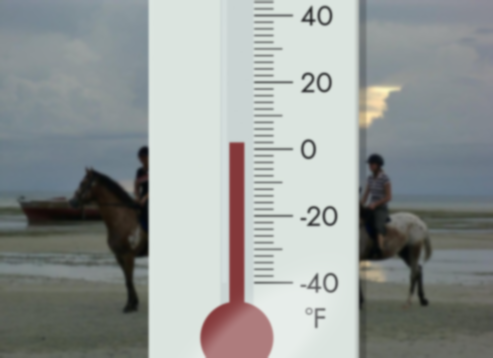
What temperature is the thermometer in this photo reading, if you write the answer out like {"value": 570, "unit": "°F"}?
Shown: {"value": 2, "unit": "°F"}
